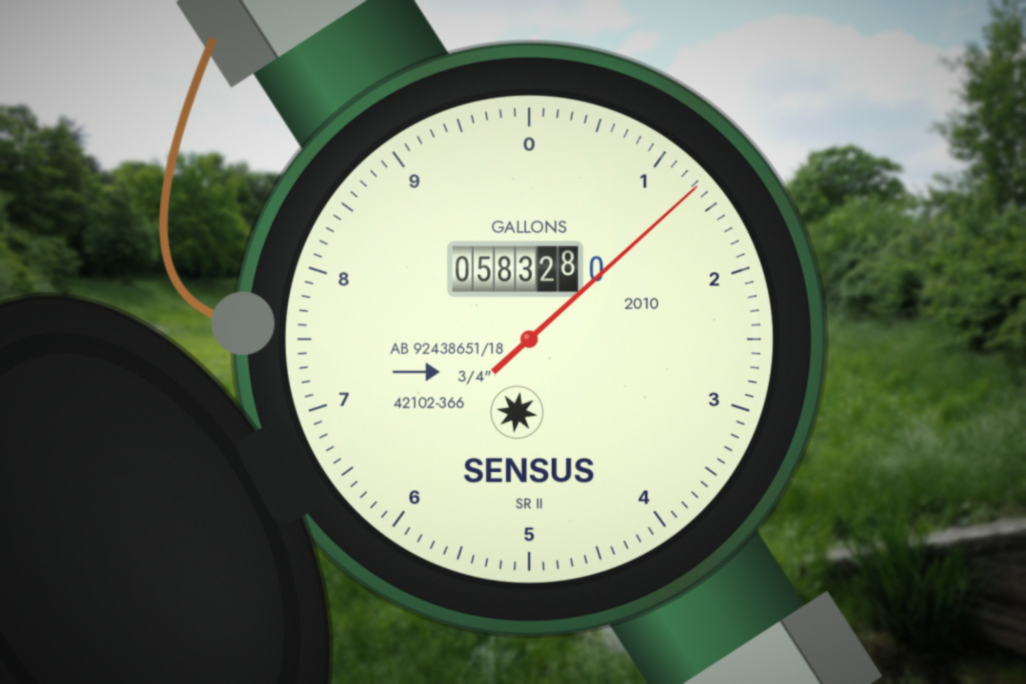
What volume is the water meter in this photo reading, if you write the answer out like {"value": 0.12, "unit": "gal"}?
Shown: {"value": 583281.3, "unit": "gal"}
